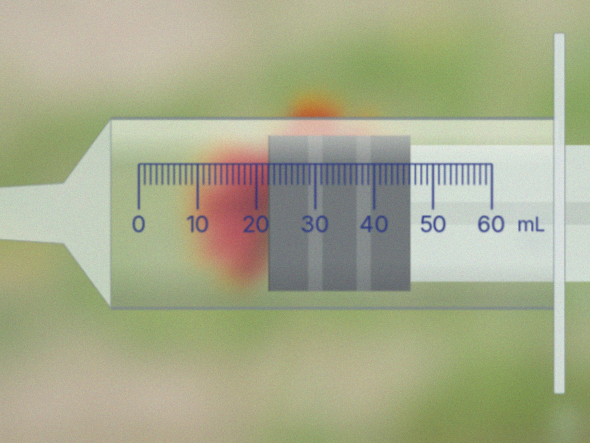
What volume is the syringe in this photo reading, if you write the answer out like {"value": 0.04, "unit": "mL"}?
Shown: {"value": 22, "unit": "mL"}
